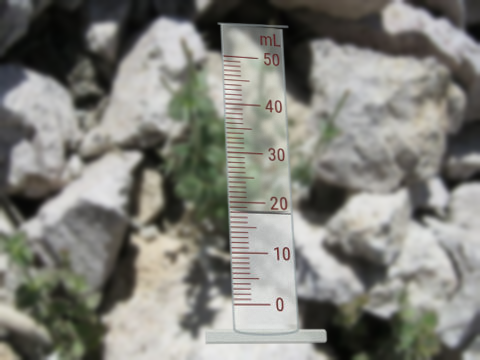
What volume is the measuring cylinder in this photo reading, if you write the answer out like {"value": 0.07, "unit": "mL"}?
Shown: {"value": 18, "unit": "mL"}
